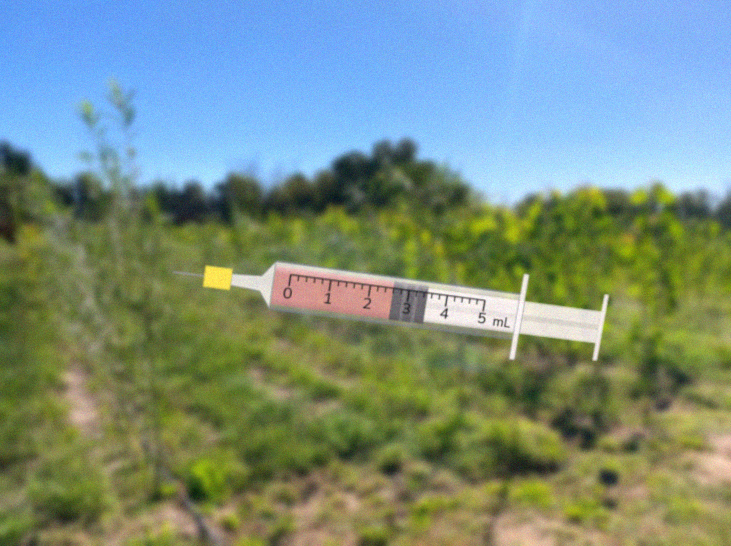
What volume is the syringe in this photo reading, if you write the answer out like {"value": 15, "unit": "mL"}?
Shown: {"value": 2.6, "unit": "mL"}
